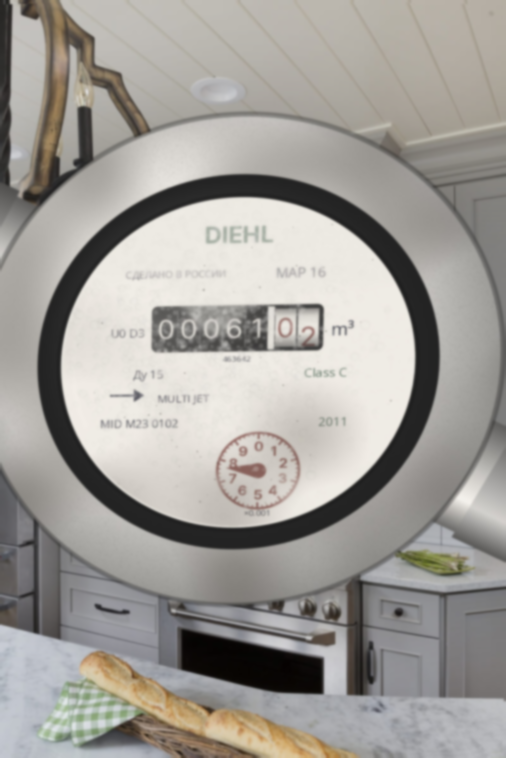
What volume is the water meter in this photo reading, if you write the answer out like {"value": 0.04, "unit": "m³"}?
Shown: {"value": 61.017, "unit": "m³"}
